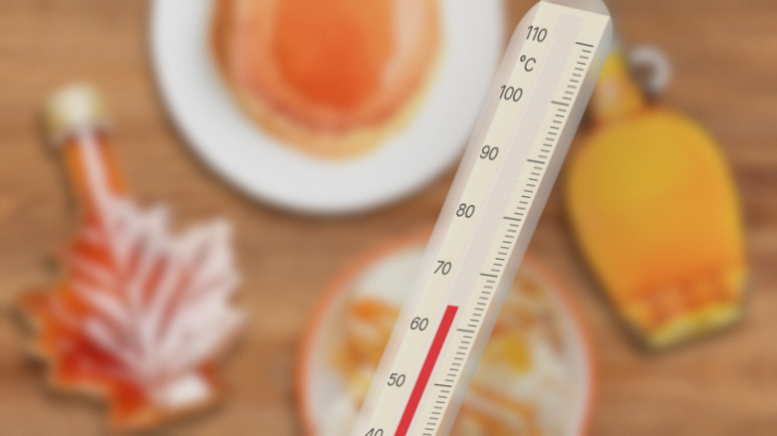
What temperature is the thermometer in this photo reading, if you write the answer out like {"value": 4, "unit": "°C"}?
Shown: {"value": 64, "unit": "°C"}
